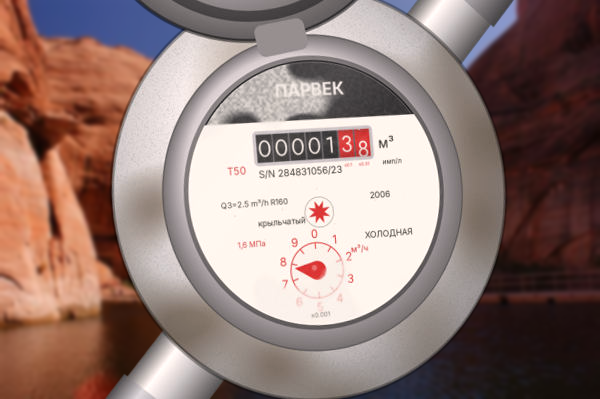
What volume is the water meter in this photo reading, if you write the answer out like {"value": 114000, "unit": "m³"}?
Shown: {"value": 1.377, "unit": "m³"}
